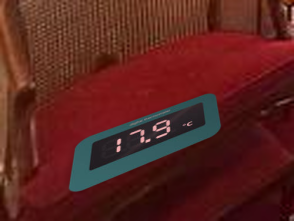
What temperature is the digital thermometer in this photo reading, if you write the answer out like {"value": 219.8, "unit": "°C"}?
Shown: {"value": 17.9, "unit": "°C"}
